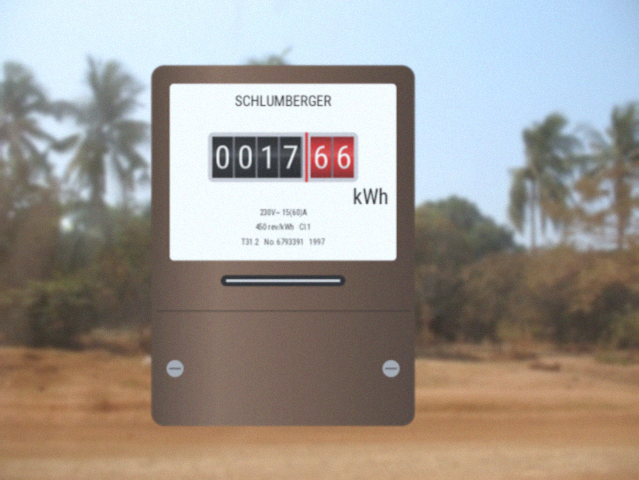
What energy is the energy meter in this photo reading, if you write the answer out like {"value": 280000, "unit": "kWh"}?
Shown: {"value": 17.66, "unit": "kWh"}
